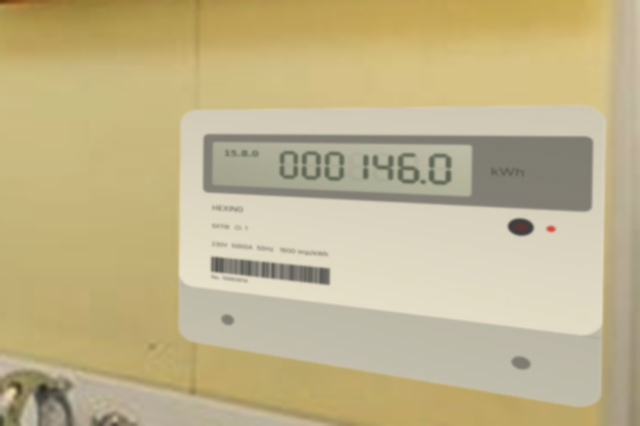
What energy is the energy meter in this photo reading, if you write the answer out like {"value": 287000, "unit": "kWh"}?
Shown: {"value": 146.0, "unit": "kWh"}
